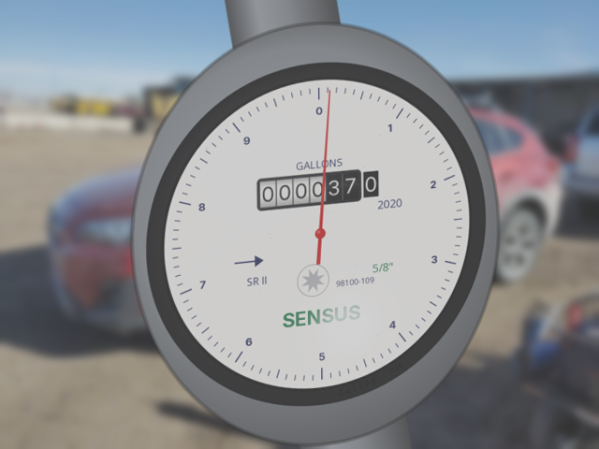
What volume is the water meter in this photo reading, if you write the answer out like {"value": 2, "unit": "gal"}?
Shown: {"value": 370.1, "unit": "gal"}
